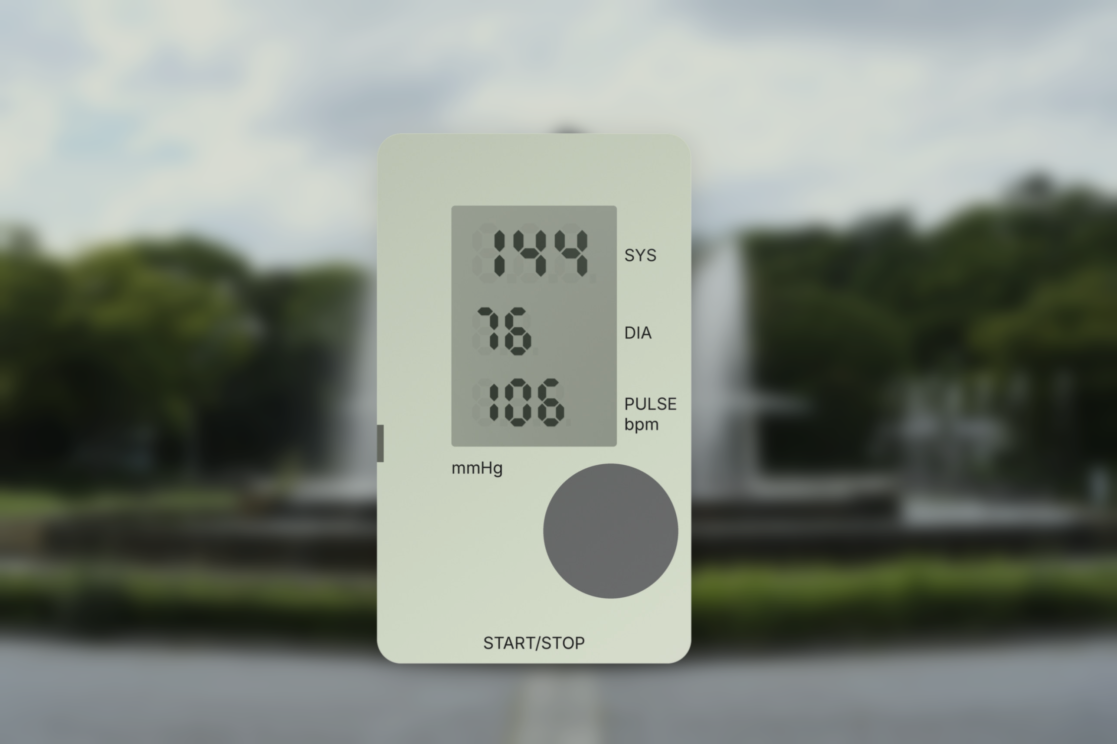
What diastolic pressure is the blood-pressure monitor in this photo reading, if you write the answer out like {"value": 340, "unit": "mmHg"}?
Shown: {"value": 76, "unit": "mmHg"}
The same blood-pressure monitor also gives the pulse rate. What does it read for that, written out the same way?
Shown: {"value": 106, "unit": "bpm"}
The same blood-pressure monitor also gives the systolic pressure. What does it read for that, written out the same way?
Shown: {"value": 144, "unit": "mmHg"}
